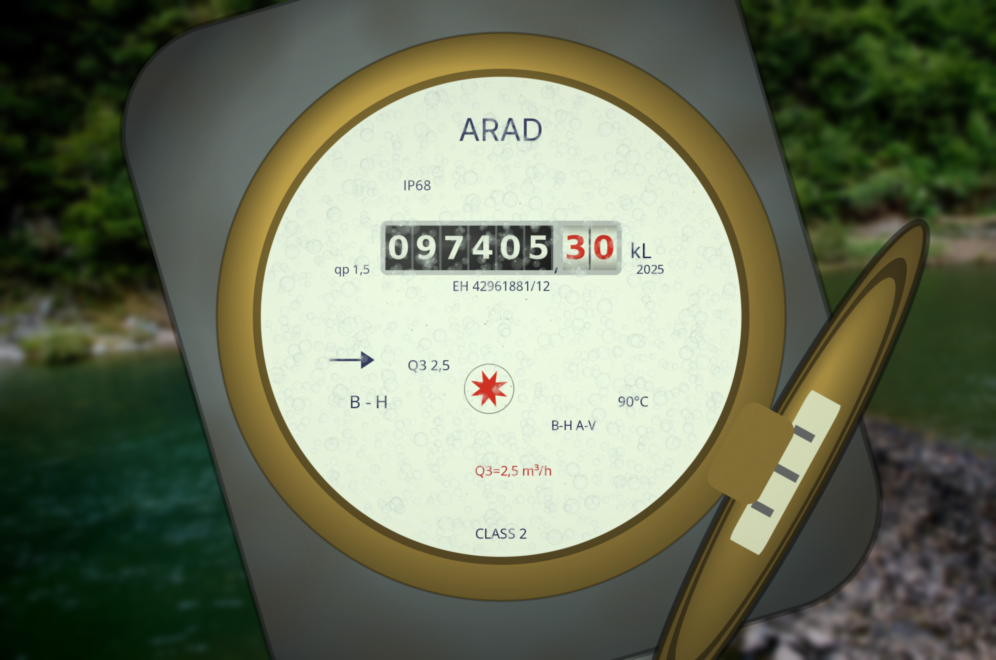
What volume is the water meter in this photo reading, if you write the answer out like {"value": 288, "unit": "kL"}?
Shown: {"value": 97405.30, "unit": "kL"}
